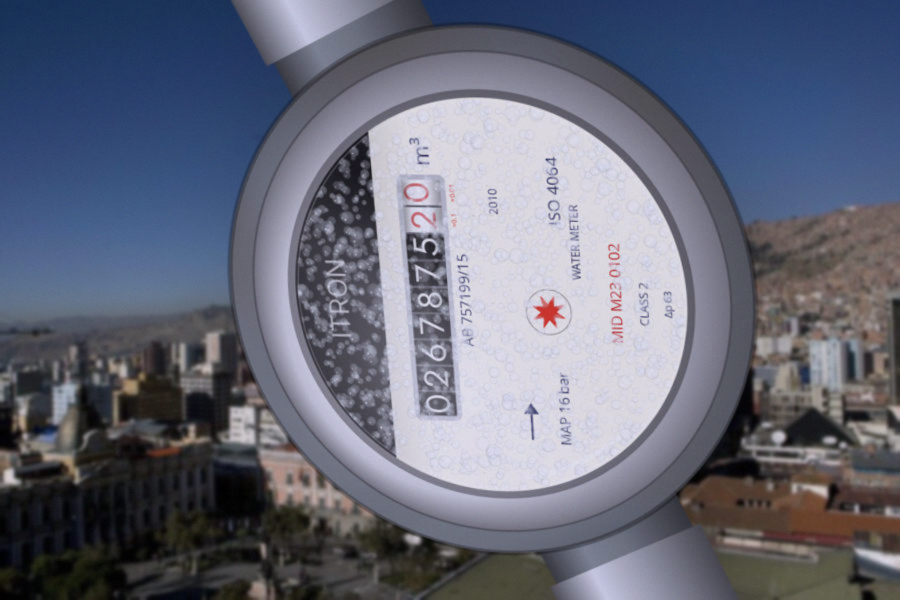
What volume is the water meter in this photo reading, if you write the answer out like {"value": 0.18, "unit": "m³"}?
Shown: {"value": 267875.20, "unit": "m³"}
